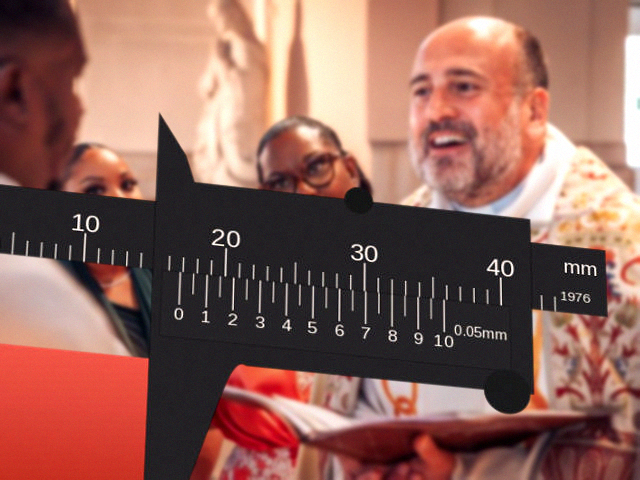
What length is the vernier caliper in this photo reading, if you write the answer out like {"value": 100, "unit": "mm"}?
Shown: {"value": 16.8, "unit": "mm"}
